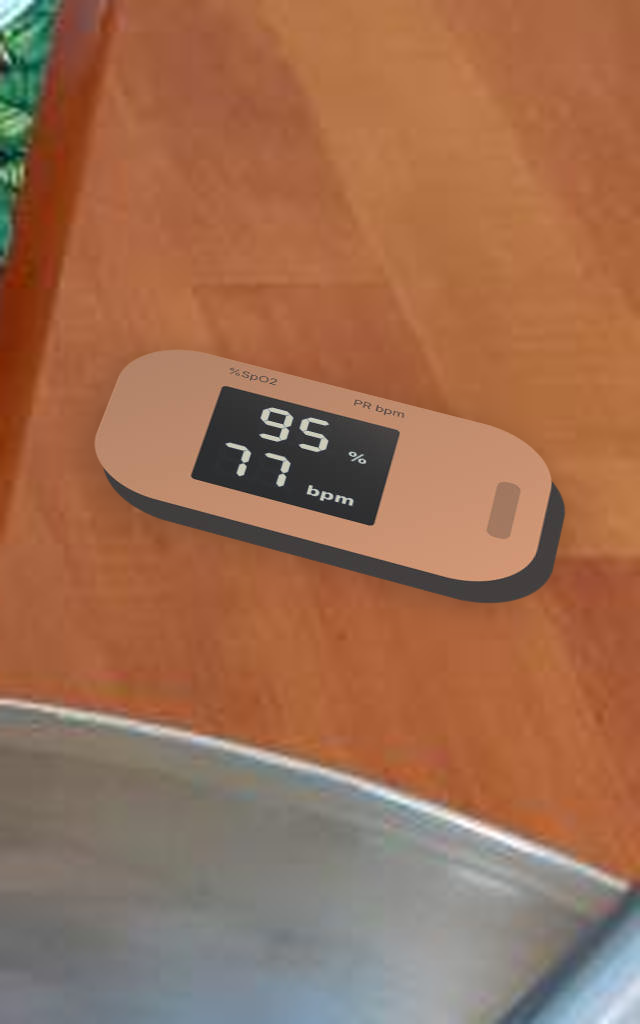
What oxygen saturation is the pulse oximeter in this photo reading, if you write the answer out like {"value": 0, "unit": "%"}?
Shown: {"value": 95, "unit": "%"}
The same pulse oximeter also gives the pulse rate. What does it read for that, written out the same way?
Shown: {"value": 77, "unit": "bpm"}
